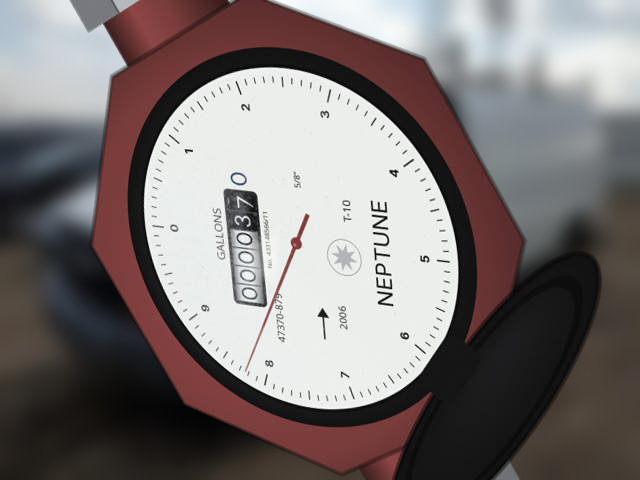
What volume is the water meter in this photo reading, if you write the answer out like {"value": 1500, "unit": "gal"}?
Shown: {"value": 368.2, "unit": "gal"}
